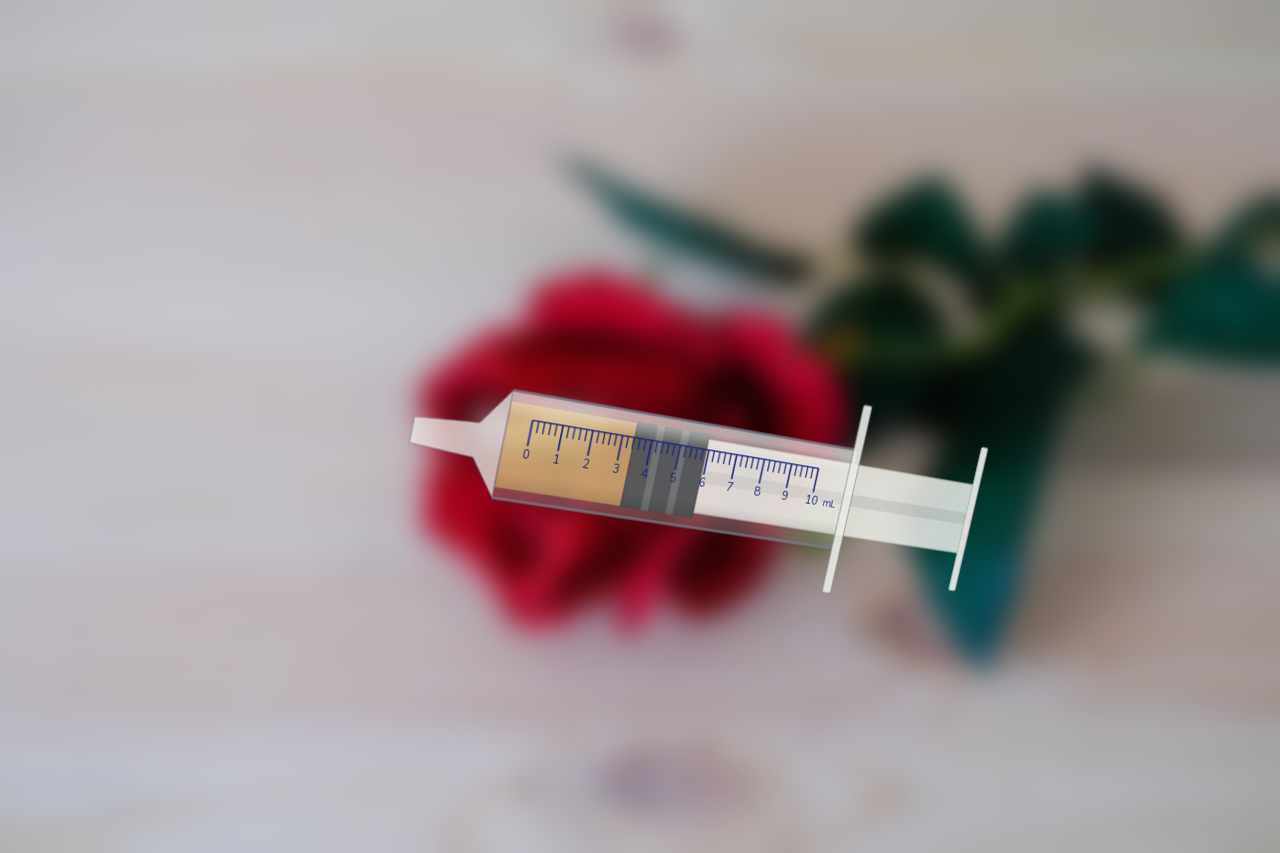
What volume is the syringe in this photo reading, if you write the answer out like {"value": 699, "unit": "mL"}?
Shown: {"value": 3.4, "unit": "mL"}
